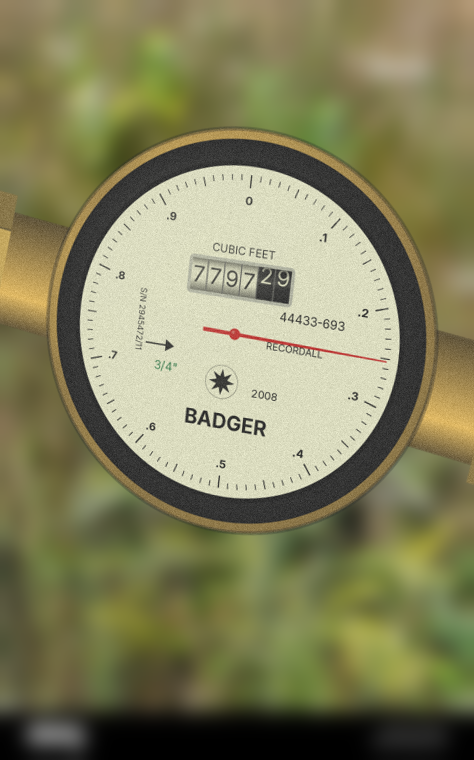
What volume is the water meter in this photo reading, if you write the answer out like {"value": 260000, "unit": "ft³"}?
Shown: {"value": 779729.25, "unit": "ft³"}
